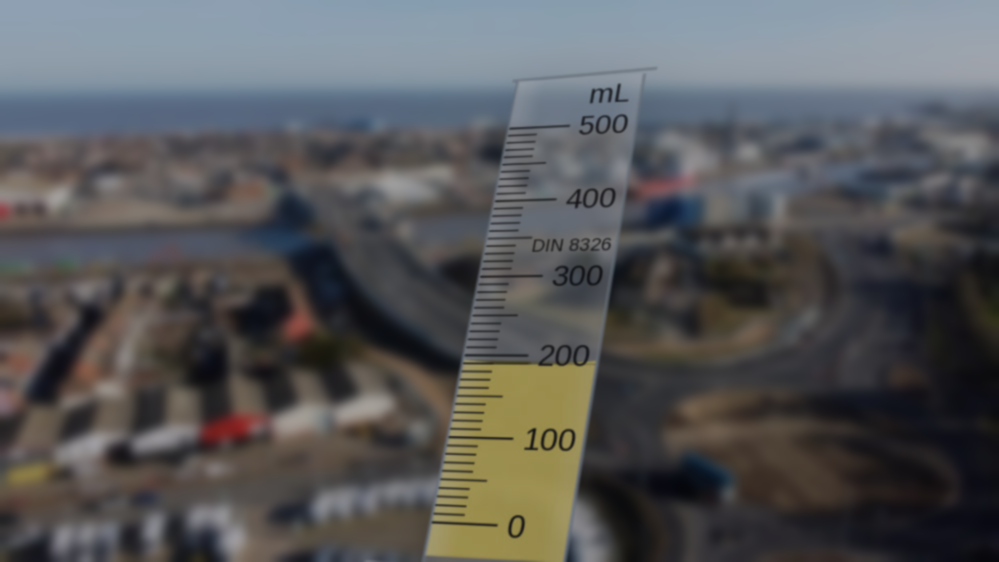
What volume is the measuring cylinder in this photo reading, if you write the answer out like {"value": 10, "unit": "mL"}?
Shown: {"value": 190, "unit": "mL"}
